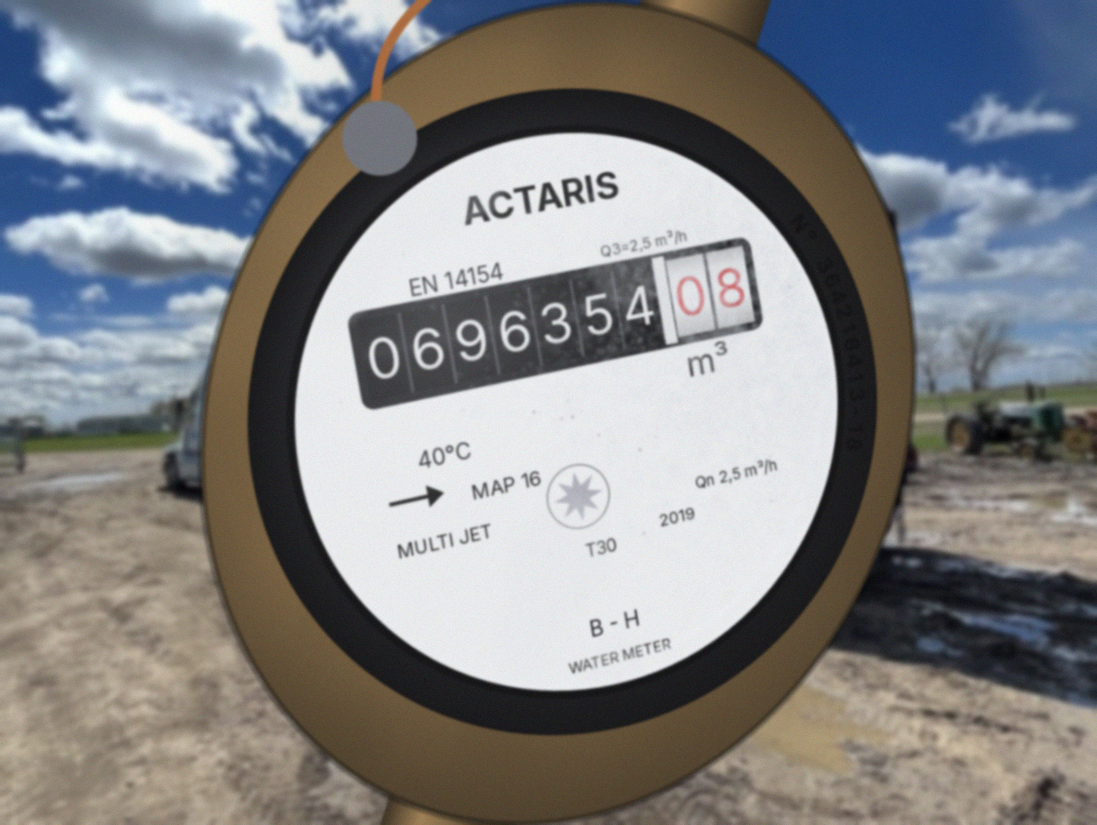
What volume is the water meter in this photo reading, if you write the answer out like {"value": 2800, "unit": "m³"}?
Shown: {"value": 696354.08, "unit": "m³"}
